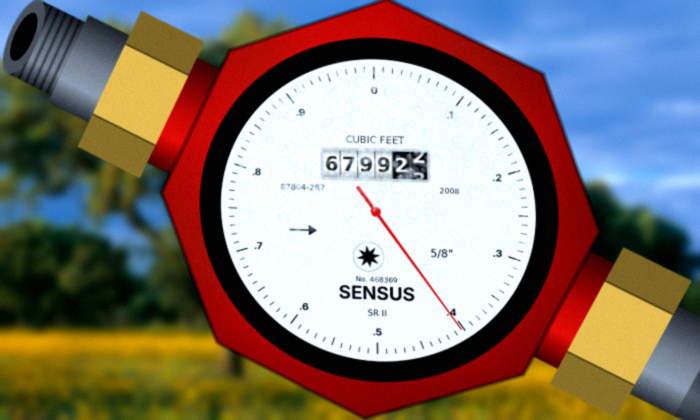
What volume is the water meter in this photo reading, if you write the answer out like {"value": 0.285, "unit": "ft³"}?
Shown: {"value": 679922.40, "unit": "ft³"}
